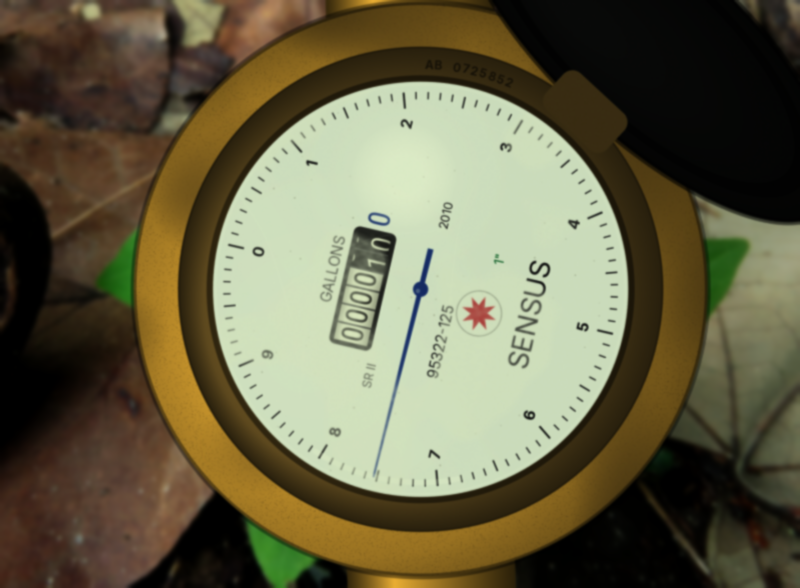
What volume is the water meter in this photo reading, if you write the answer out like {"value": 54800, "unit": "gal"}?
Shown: {"value": 97.5, "unit": "gal"}
